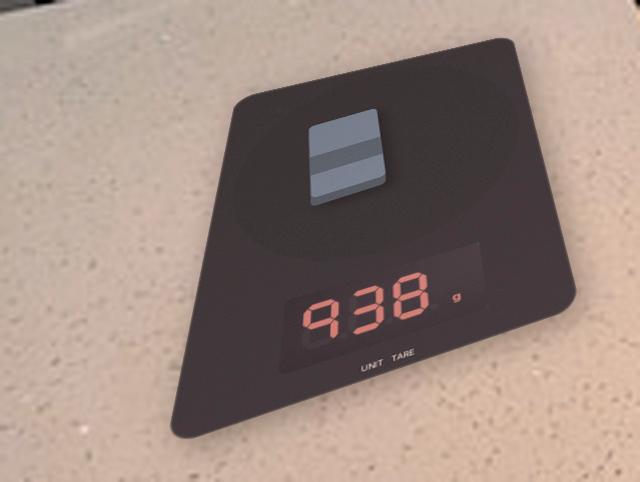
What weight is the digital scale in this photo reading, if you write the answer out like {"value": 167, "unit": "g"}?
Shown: {"value": 938, "unit": "g"}
